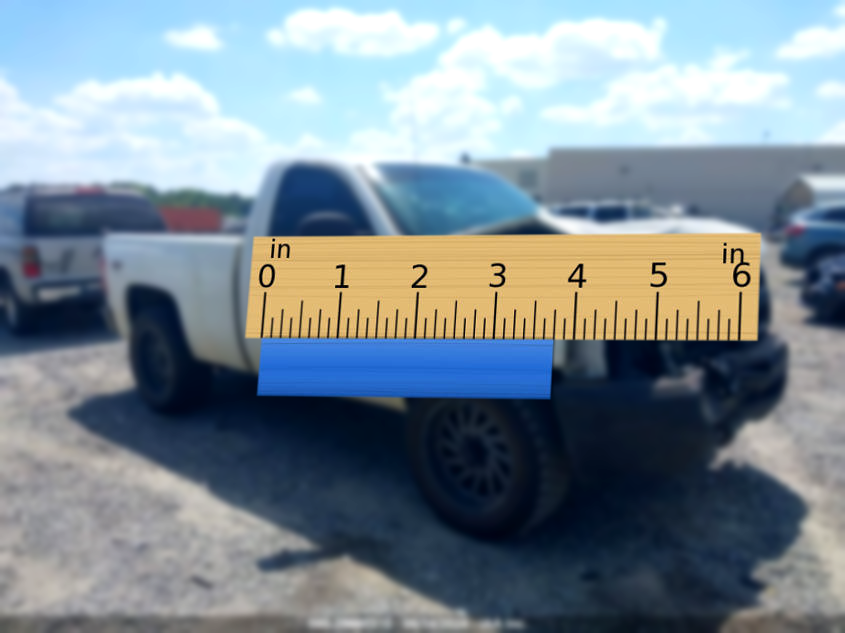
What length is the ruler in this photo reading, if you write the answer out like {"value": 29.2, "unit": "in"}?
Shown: {"value": 3.75, "unit": "in"}
